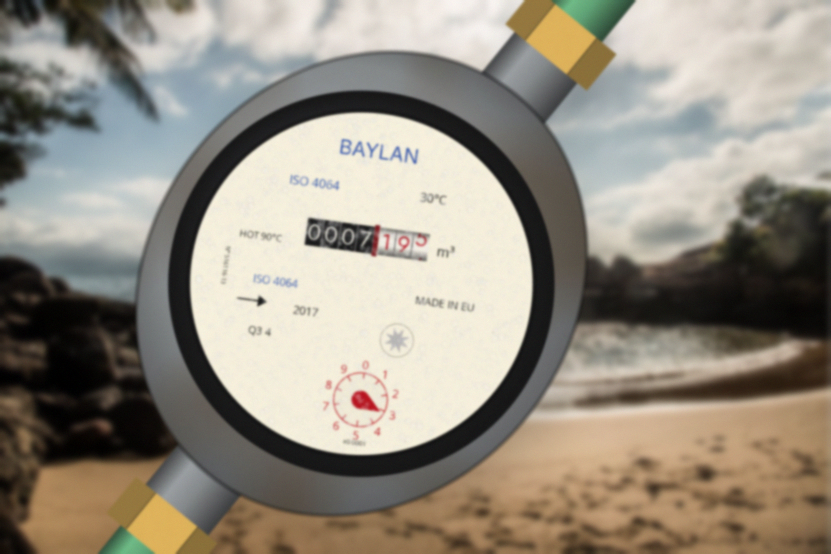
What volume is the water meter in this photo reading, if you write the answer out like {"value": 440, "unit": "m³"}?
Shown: {"value": 7.1953, "unit": "m³"}
